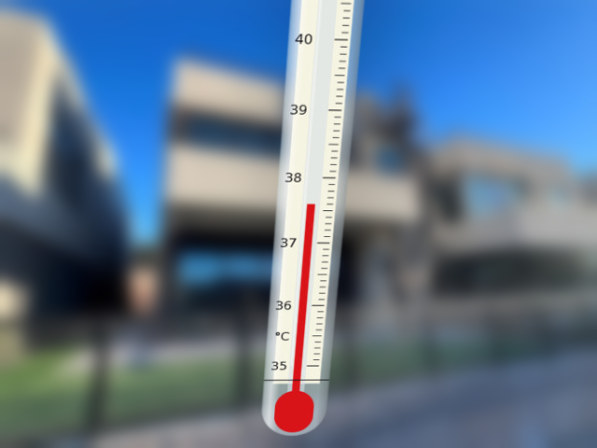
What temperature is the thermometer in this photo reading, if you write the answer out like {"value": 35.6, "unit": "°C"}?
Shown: {"value": 37.6, "unit": "°C"}
